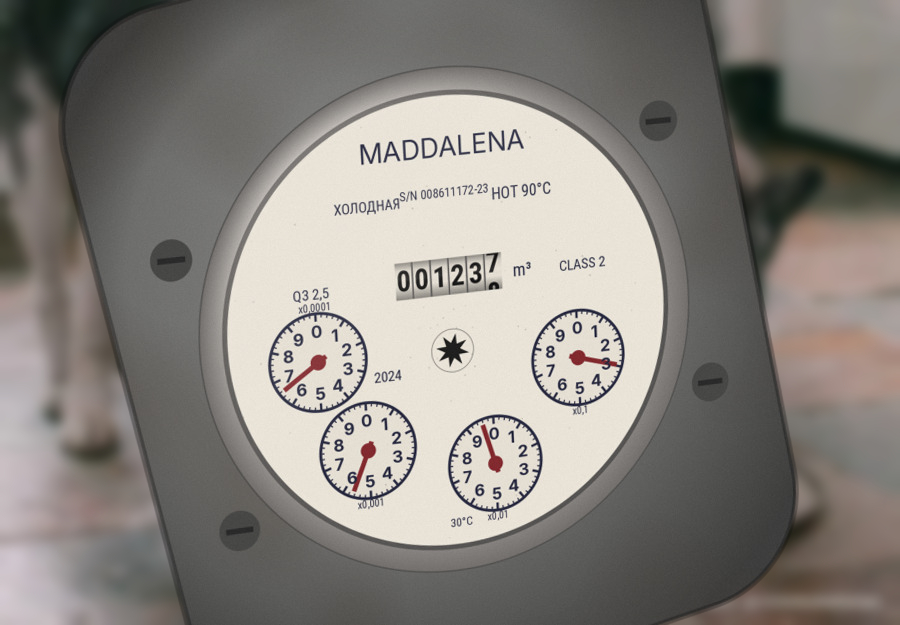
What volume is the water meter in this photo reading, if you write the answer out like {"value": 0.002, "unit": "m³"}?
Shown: {"value": 1237.2956, "unit": "m³"}
